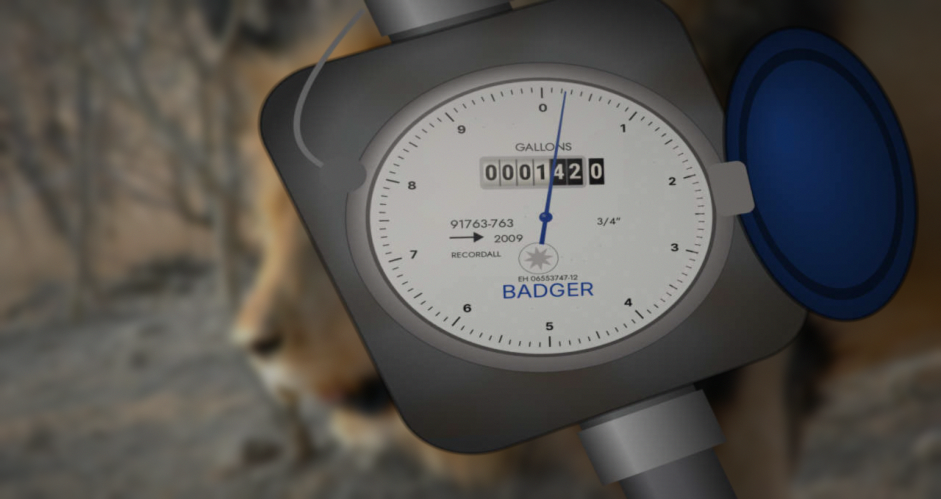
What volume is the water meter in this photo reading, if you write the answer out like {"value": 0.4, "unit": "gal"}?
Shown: {"value": 1420.2, "unit": "gal"}
